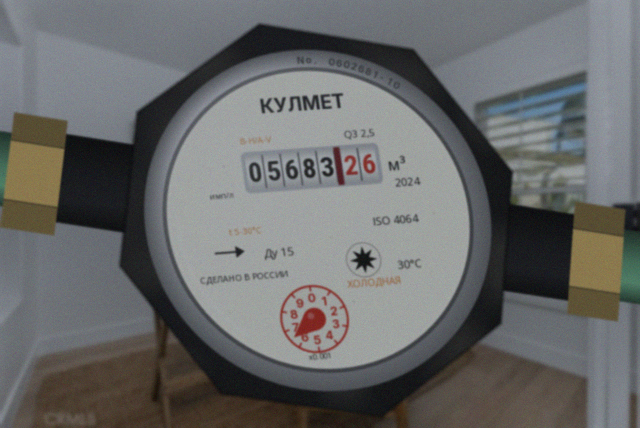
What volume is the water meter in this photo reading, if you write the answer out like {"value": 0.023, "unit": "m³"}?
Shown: {"value": 5683.266, "unit": "m³"}
